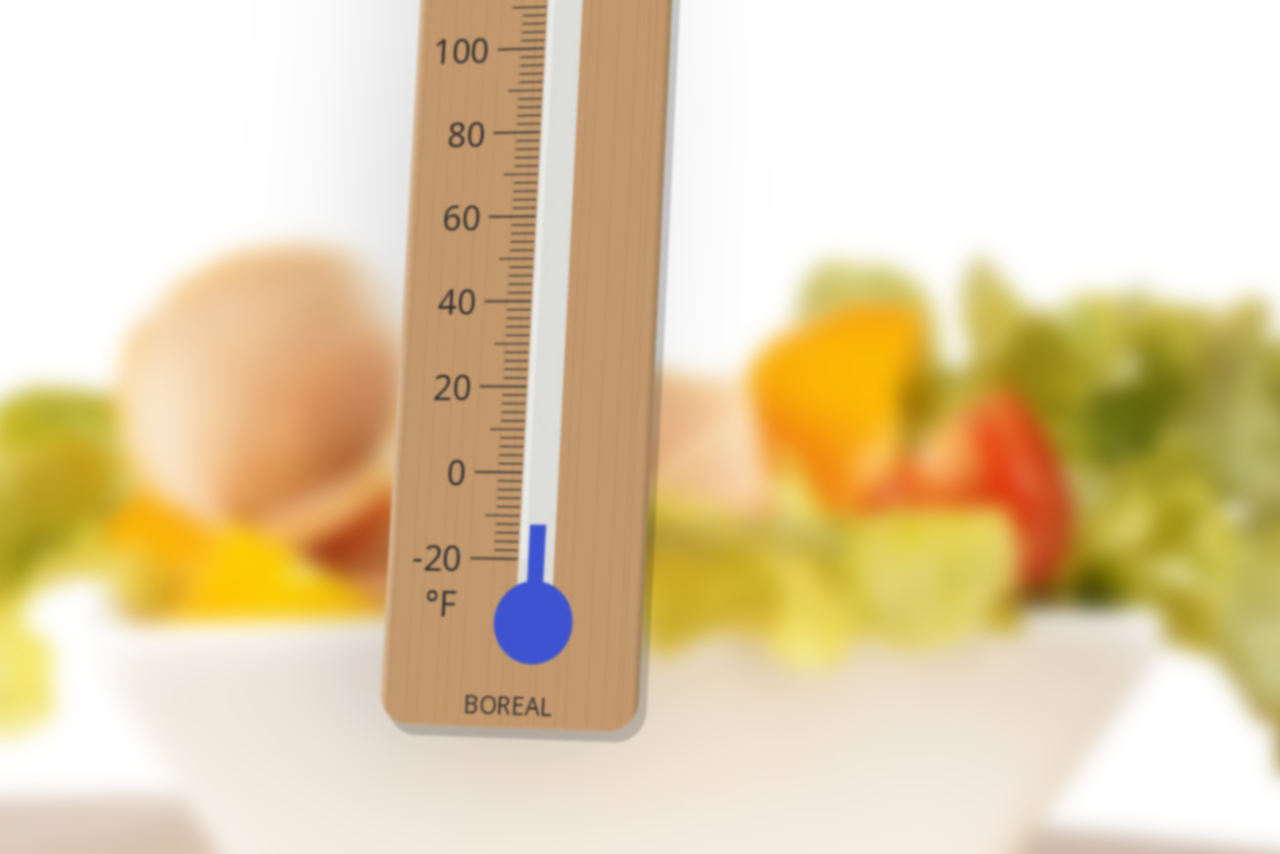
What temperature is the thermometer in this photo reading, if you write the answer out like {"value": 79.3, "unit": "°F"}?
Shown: {"value": -12, "unit": "°F"}
